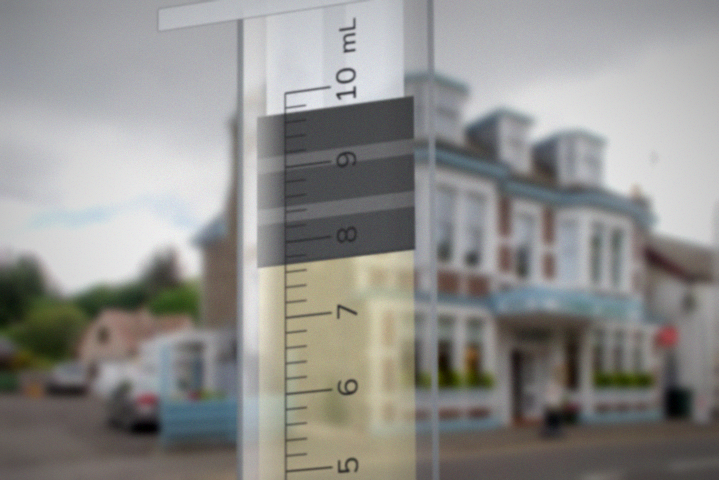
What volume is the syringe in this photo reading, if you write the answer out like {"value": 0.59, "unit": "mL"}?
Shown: {"value": 7.7, "unit": "mL"}
